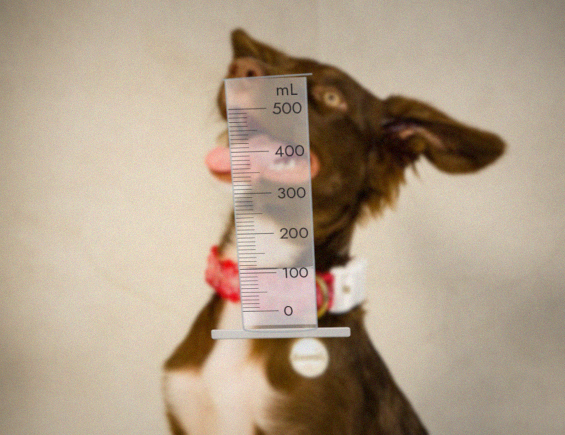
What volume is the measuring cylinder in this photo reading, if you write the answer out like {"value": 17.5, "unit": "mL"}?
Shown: {"value": 110, "unit": "mL"}
